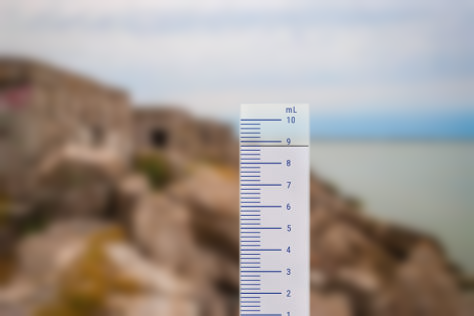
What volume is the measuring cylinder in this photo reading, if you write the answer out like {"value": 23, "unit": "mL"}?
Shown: {"value": 8.8, "unit": "mL"}
